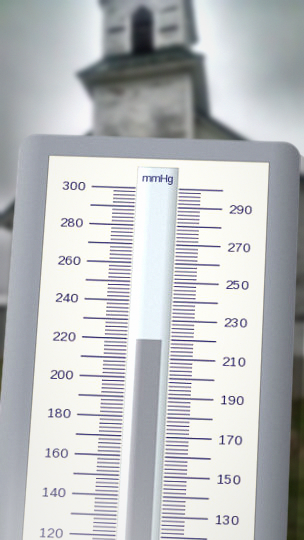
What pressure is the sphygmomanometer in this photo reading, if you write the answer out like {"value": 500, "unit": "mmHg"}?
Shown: {"value": 220, "unit": "mmHg"}
